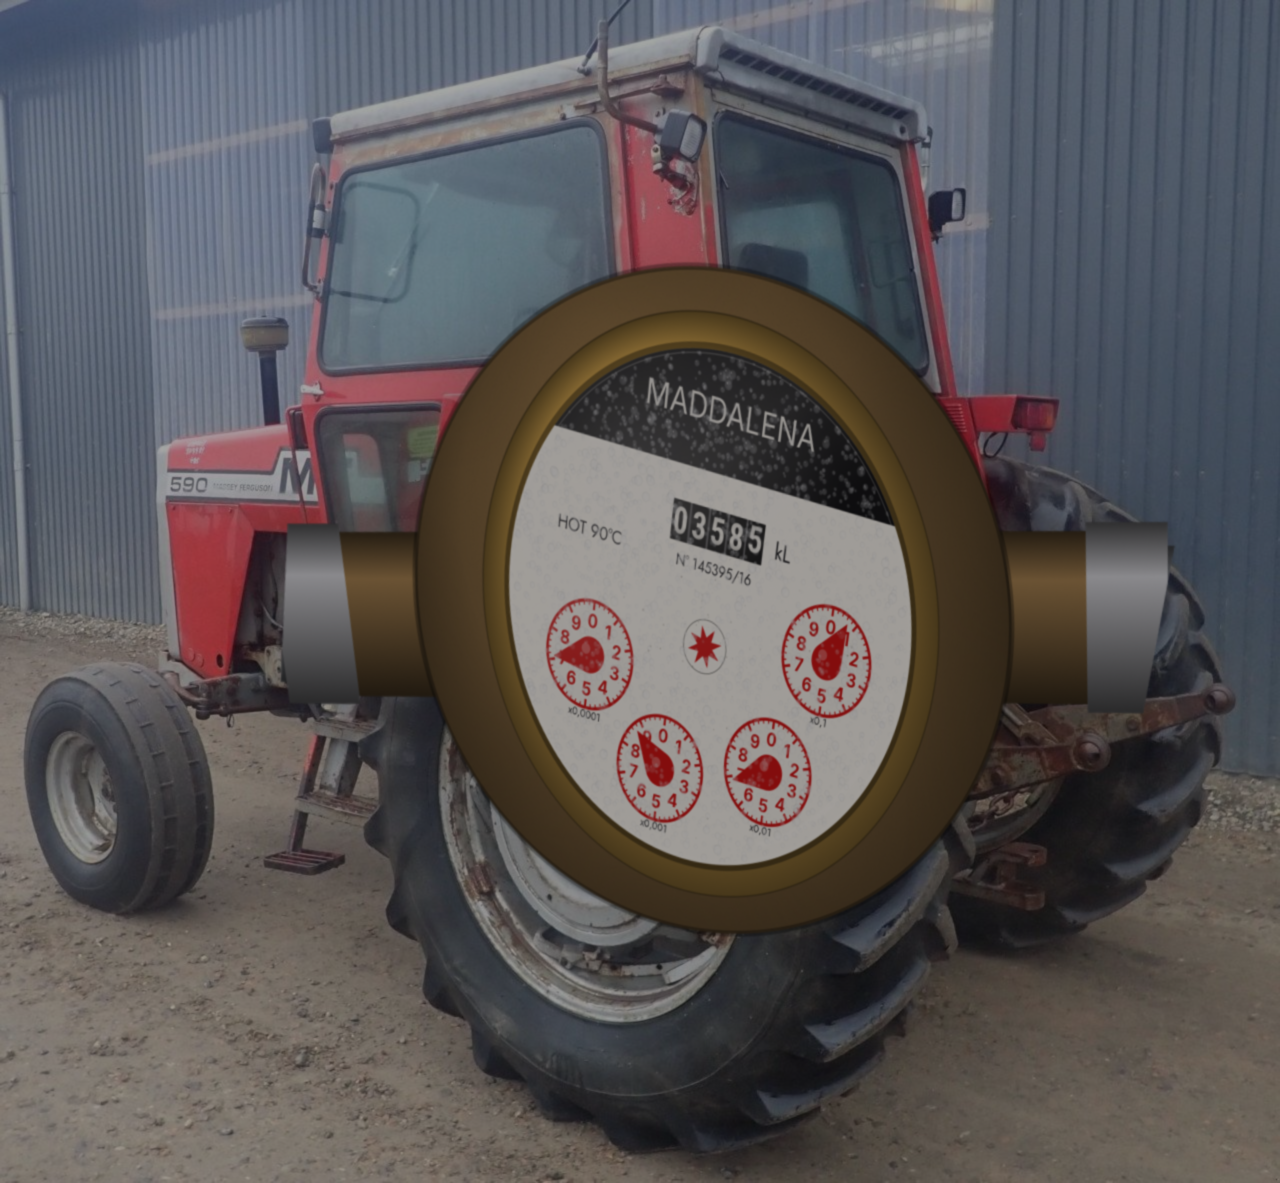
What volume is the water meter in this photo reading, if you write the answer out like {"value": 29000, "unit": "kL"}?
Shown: {"value": 3585.0687, "unit": "kL"}
